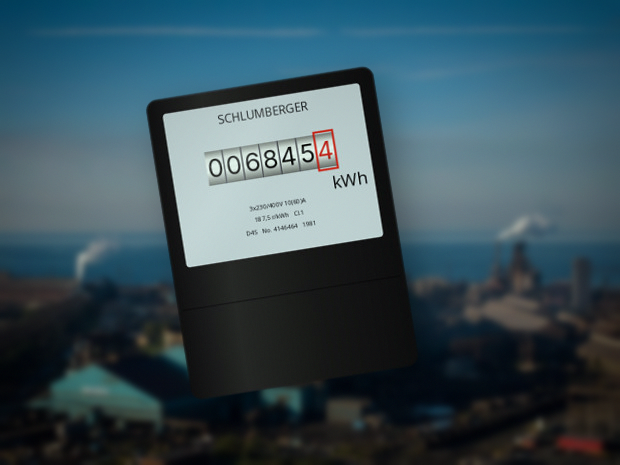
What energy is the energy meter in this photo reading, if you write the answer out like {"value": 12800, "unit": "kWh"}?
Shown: {"value": 6845.4, "unit": "kWh"}
